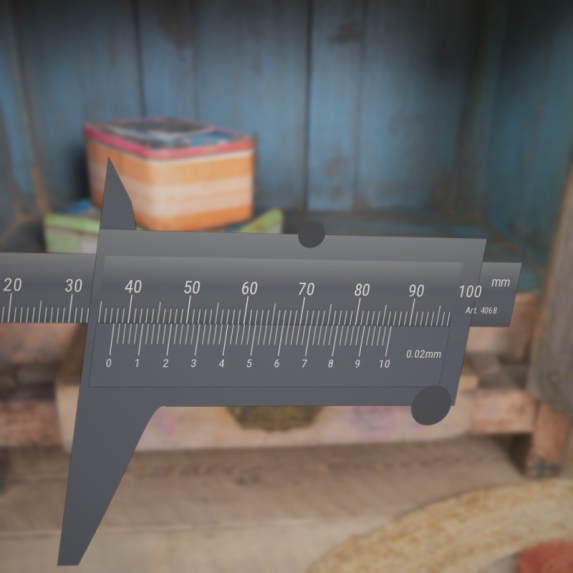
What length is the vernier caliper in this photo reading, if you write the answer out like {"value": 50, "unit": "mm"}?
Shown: {"value": 37.6, "unit": "mm"}
